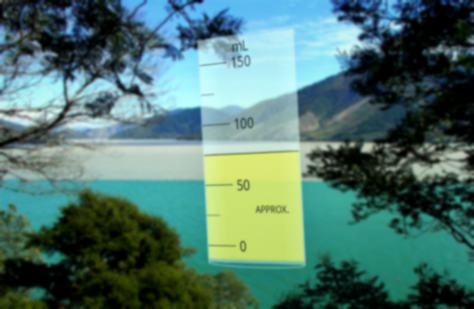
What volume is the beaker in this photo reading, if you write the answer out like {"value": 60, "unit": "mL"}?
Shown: {"value": 75, "unit": "mL"}
